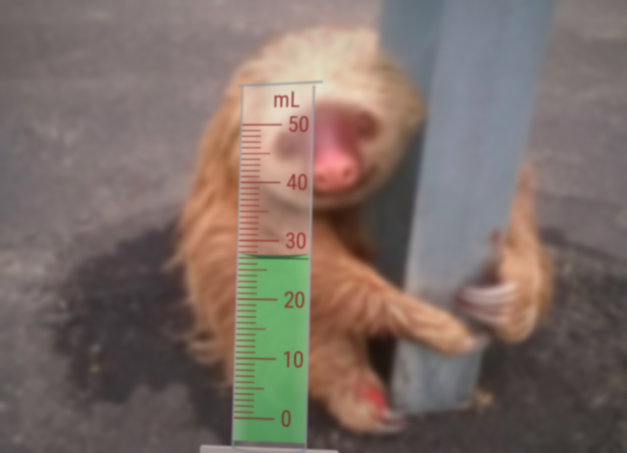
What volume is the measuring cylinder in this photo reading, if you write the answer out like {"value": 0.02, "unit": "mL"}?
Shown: {"value": 27, "unit": "mL"}
